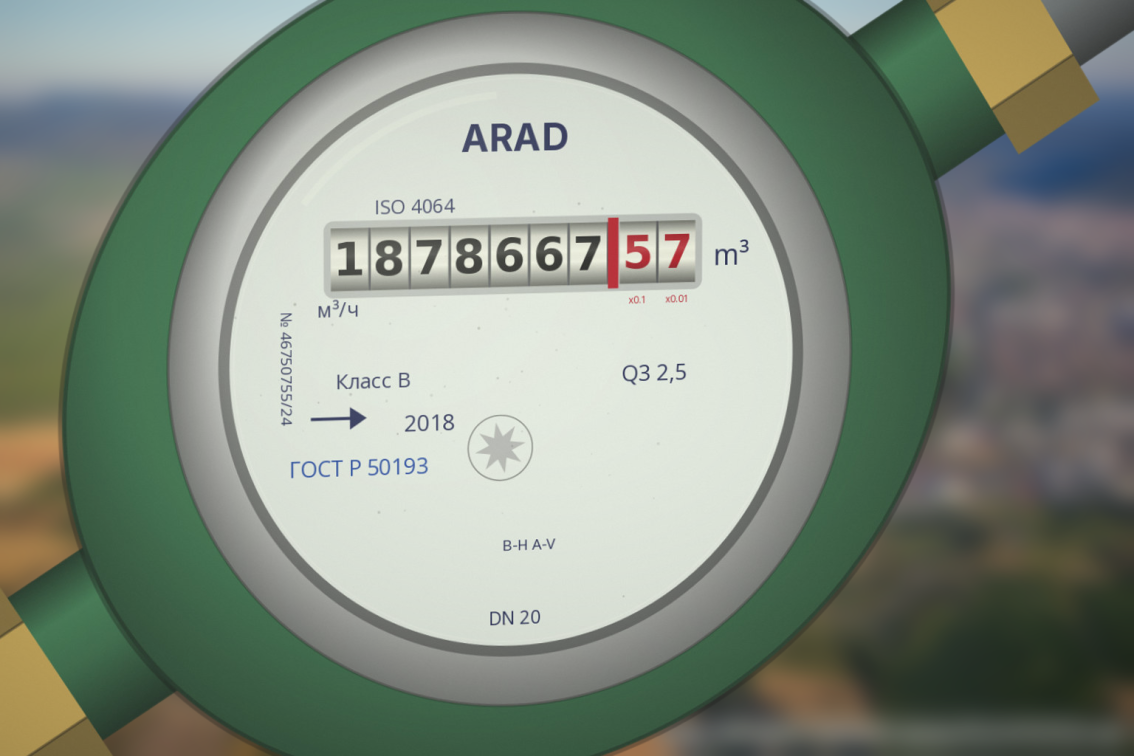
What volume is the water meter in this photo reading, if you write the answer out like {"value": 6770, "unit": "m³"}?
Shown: {"value": 1878667.57, "unit": "m³"}
